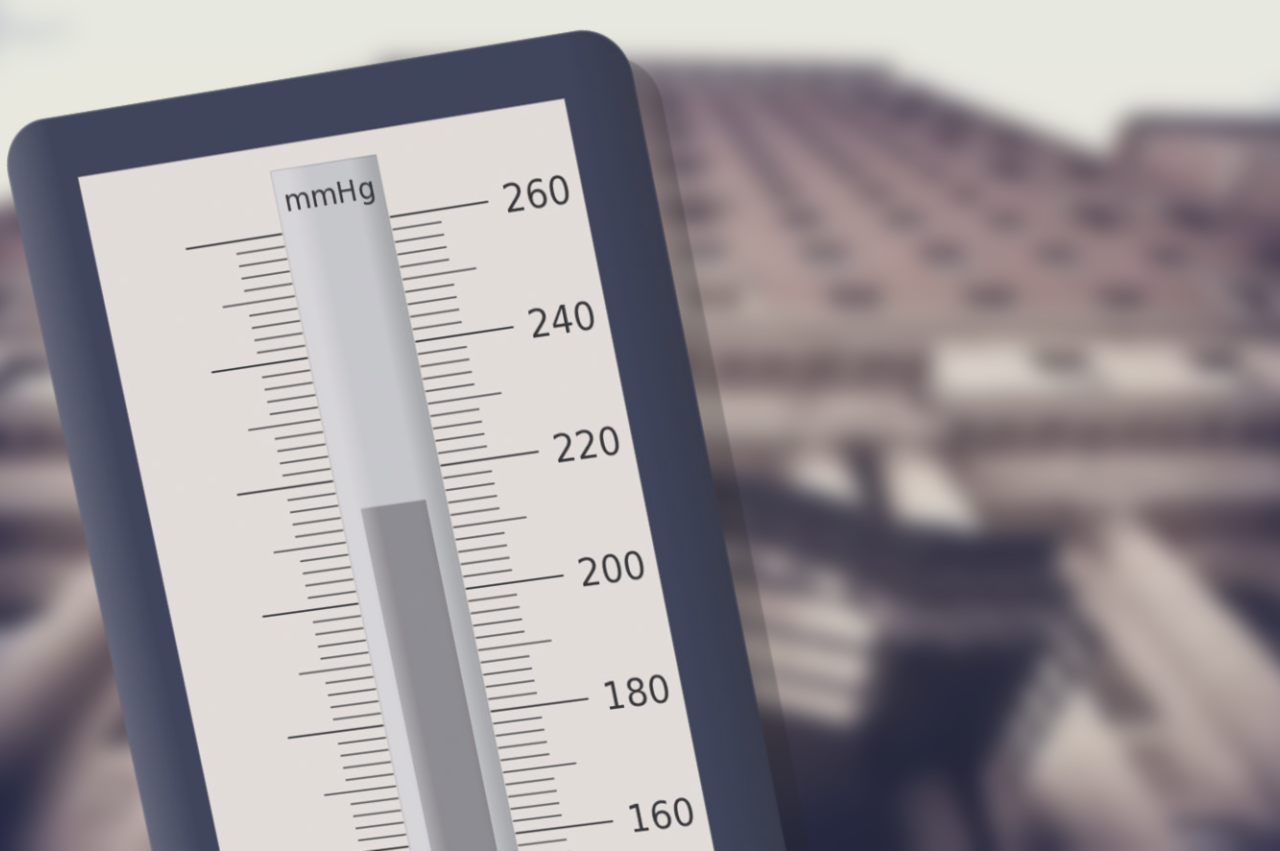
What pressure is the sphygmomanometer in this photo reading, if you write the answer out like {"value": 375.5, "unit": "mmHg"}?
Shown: {"value": 215, "unit": "mmHg"}
